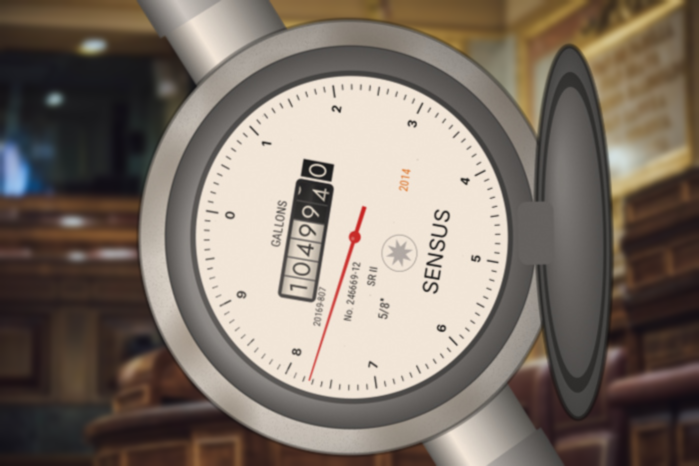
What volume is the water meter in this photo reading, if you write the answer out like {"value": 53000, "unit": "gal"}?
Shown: {"value": 1049937.7, "unit": "gal"}
